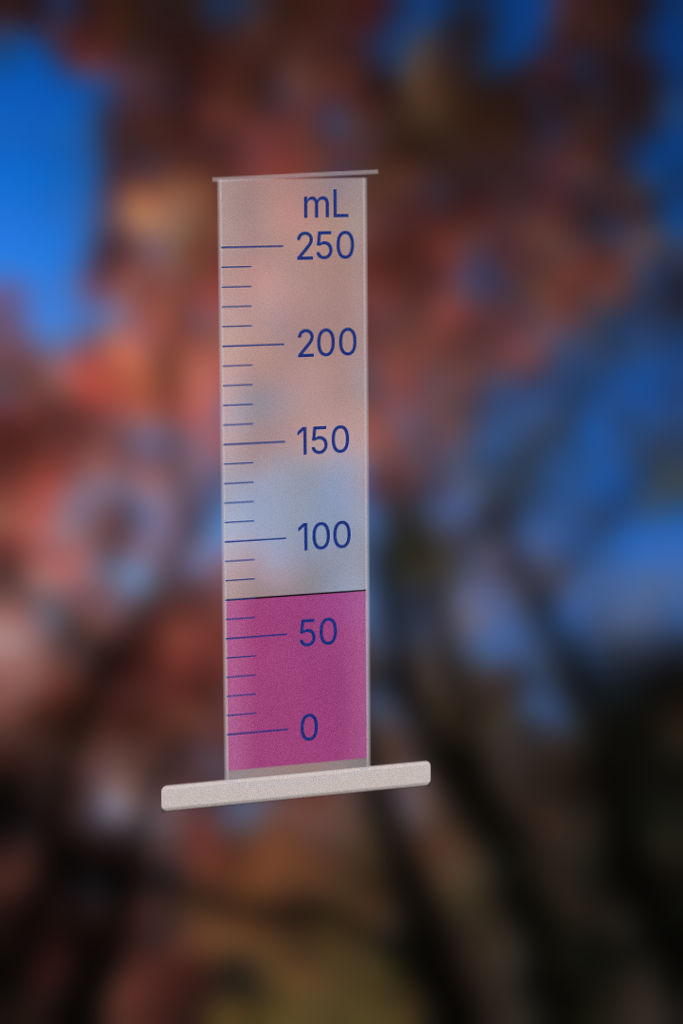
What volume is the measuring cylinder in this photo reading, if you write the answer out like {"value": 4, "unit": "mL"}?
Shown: {"value": 70, "unit": "mL"}
